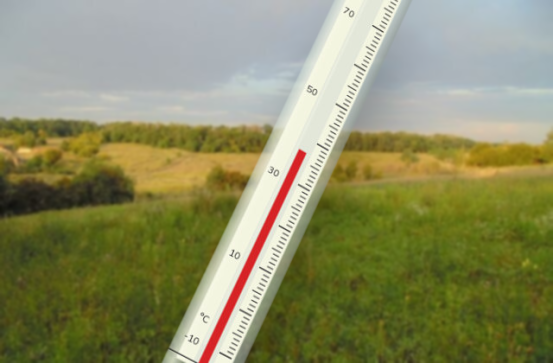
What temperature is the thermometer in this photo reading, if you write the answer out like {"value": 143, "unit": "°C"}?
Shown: {"value": 37, "unit": "°C"}
